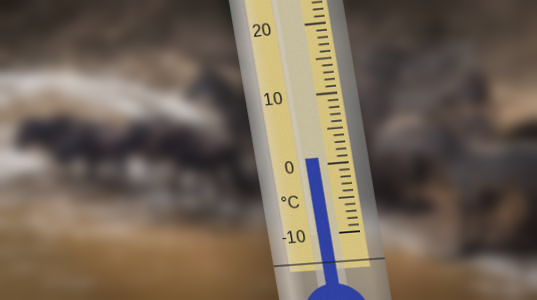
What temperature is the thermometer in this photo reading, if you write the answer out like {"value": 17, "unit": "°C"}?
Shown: {"value": 1, "unit": "°C"}
